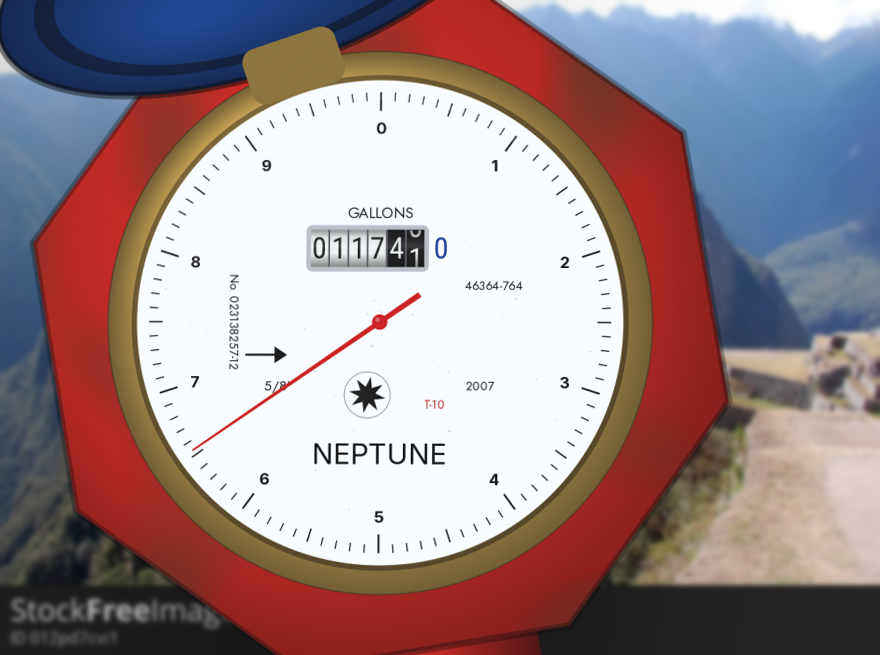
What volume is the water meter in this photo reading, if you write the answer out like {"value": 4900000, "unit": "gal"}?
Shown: {"value": 117406.5, "unit": "gal"}
